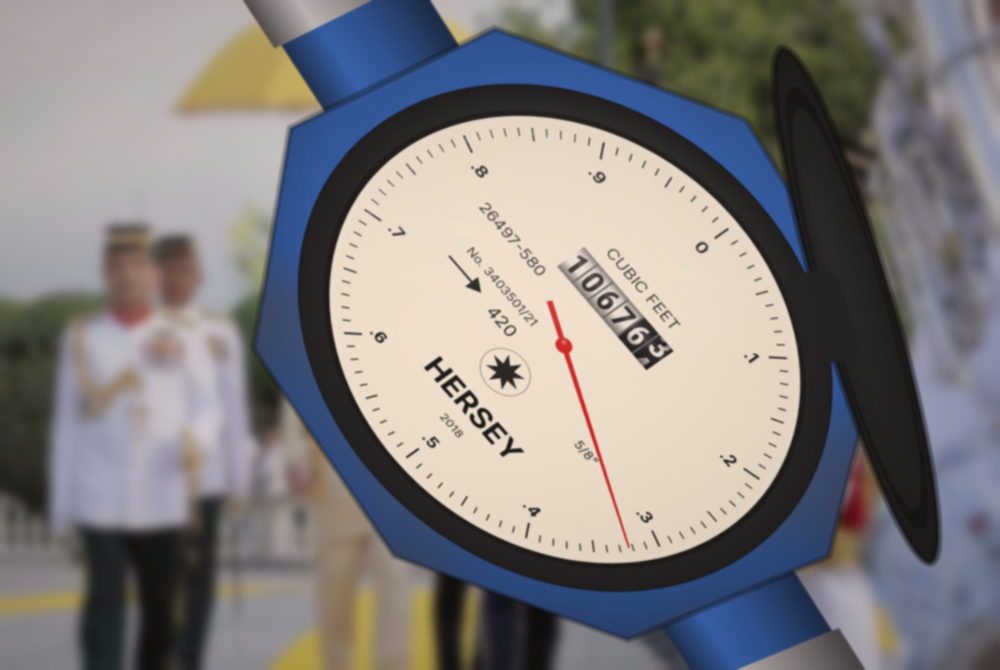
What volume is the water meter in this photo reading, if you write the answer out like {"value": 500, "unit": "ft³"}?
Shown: {"value": 106763.32, "unit": "ft³"}
